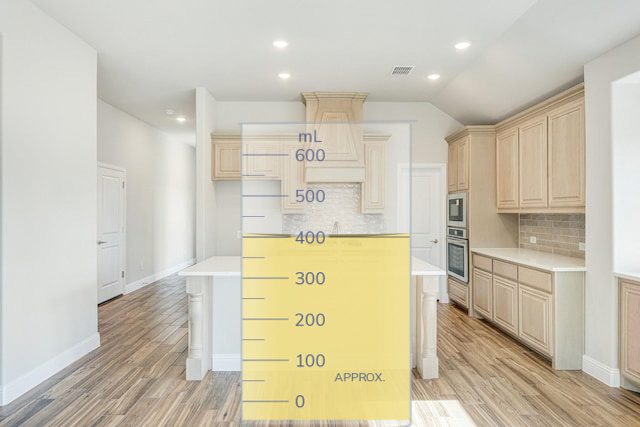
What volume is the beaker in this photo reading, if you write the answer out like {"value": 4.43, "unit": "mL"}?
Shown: {"value": 400, "unit": "mL"}
